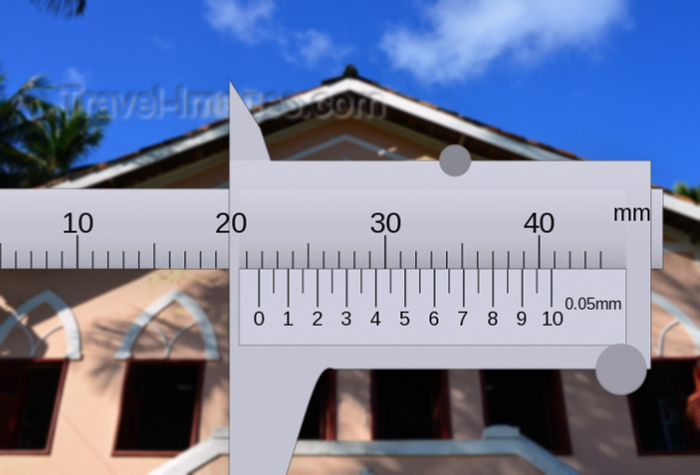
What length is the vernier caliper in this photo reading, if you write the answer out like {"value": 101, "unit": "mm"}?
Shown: {"value": 21.8, "unit": "mm"}
